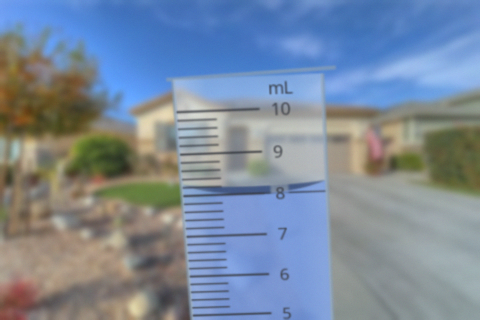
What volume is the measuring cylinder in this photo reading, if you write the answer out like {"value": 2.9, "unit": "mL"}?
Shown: {"value": 8, "unit": "mL"}
